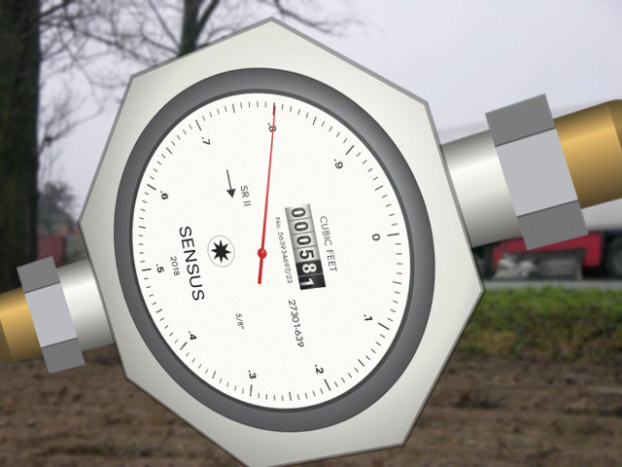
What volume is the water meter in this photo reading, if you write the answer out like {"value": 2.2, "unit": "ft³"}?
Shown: {"value": 580.80, "unit": "ft³"}
